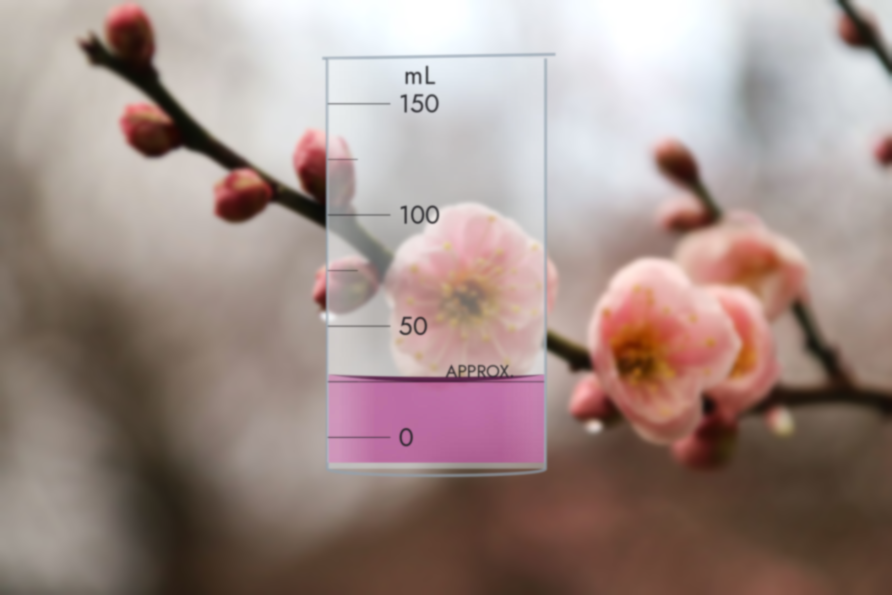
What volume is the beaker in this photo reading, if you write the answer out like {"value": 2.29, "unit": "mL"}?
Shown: {"value": 25, "unit": "mL"}
